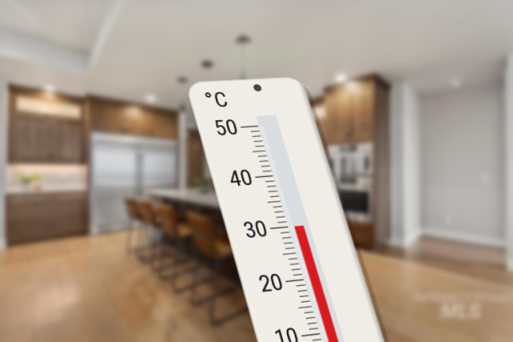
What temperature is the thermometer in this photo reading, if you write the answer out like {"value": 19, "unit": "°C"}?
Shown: {"value": 30, "unit": "°C"}
